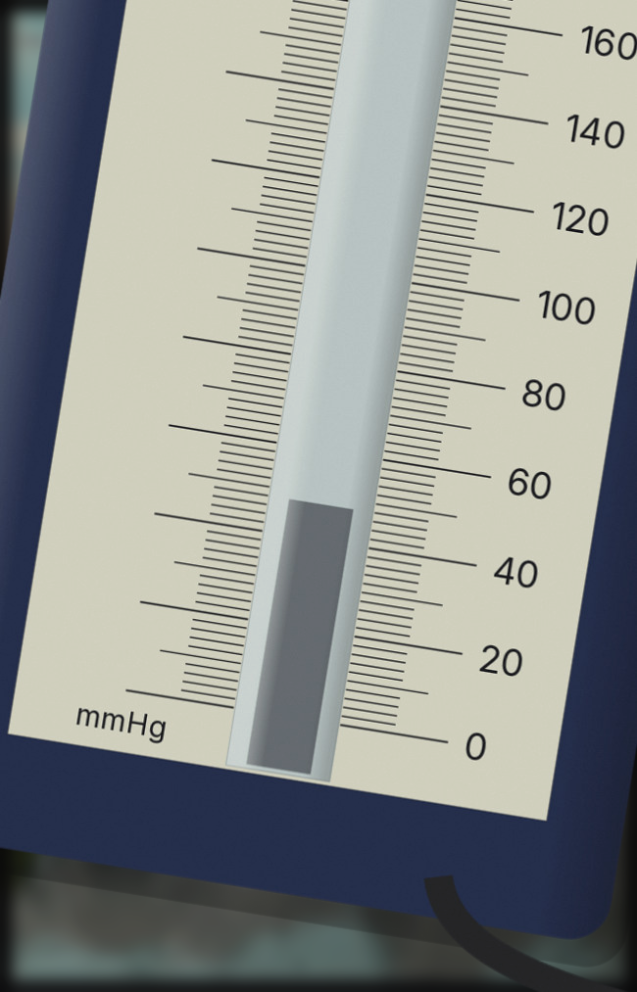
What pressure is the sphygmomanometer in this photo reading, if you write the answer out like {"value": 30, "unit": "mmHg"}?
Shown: {"value": 48, "unit": "mmHg"}
